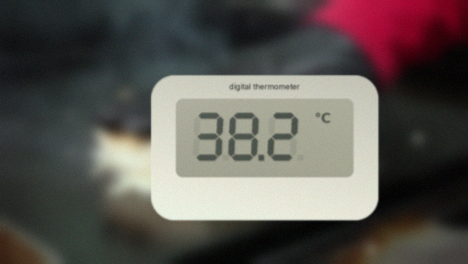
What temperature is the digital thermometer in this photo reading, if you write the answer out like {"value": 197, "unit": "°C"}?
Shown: {"value": 38.2, "unit": "°C"}
